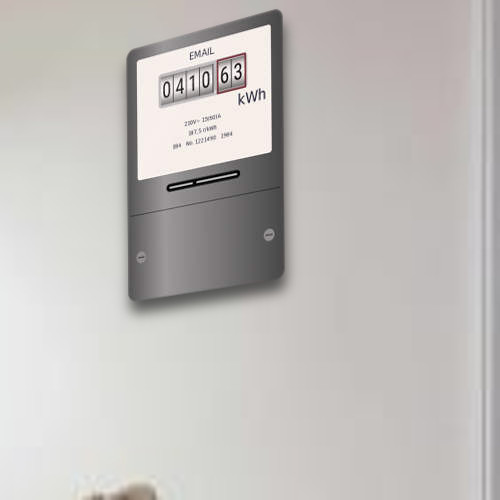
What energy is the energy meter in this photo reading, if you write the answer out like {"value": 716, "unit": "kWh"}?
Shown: {"value": 410.63, "unit": "kWh"}
